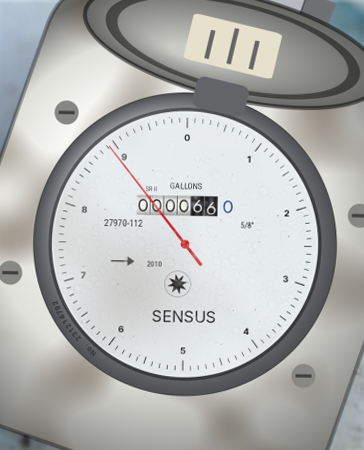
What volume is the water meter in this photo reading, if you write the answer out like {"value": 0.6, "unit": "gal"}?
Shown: {"value": 658.9, "unit": "gal"}
